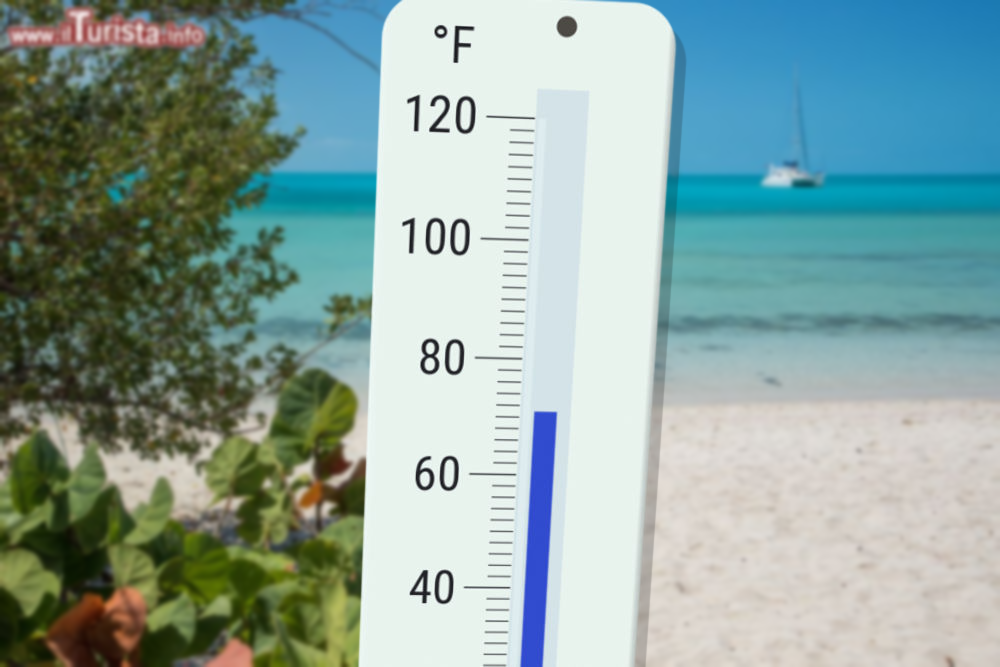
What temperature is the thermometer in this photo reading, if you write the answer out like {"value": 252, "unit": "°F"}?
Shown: {"value": 71, "unit": "°F"}
